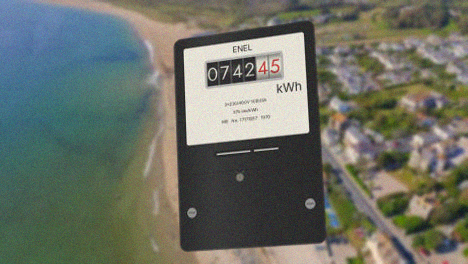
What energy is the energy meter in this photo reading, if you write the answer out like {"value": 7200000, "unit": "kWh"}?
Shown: {"value": 742.45, "unit": "kWh"}
